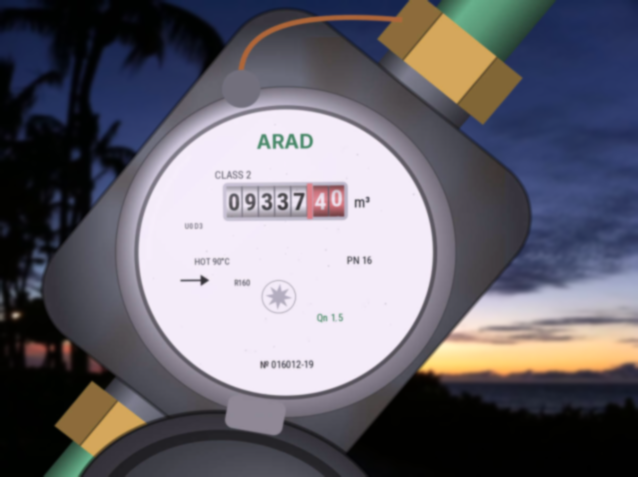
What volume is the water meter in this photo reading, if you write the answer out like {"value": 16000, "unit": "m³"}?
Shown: {"value": 9337.40, "unit": "m³"}
